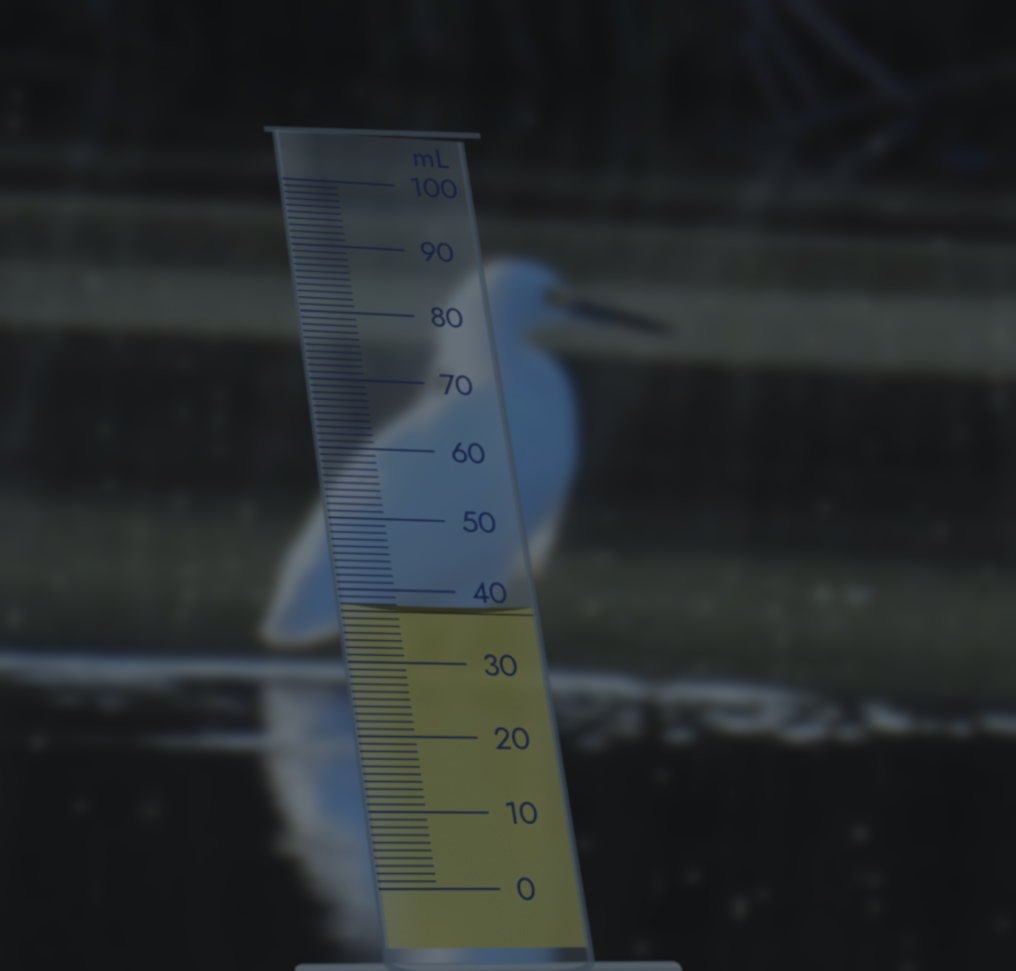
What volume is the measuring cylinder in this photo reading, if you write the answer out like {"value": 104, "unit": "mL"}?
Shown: {"value": 37, "unit": "mL"}
